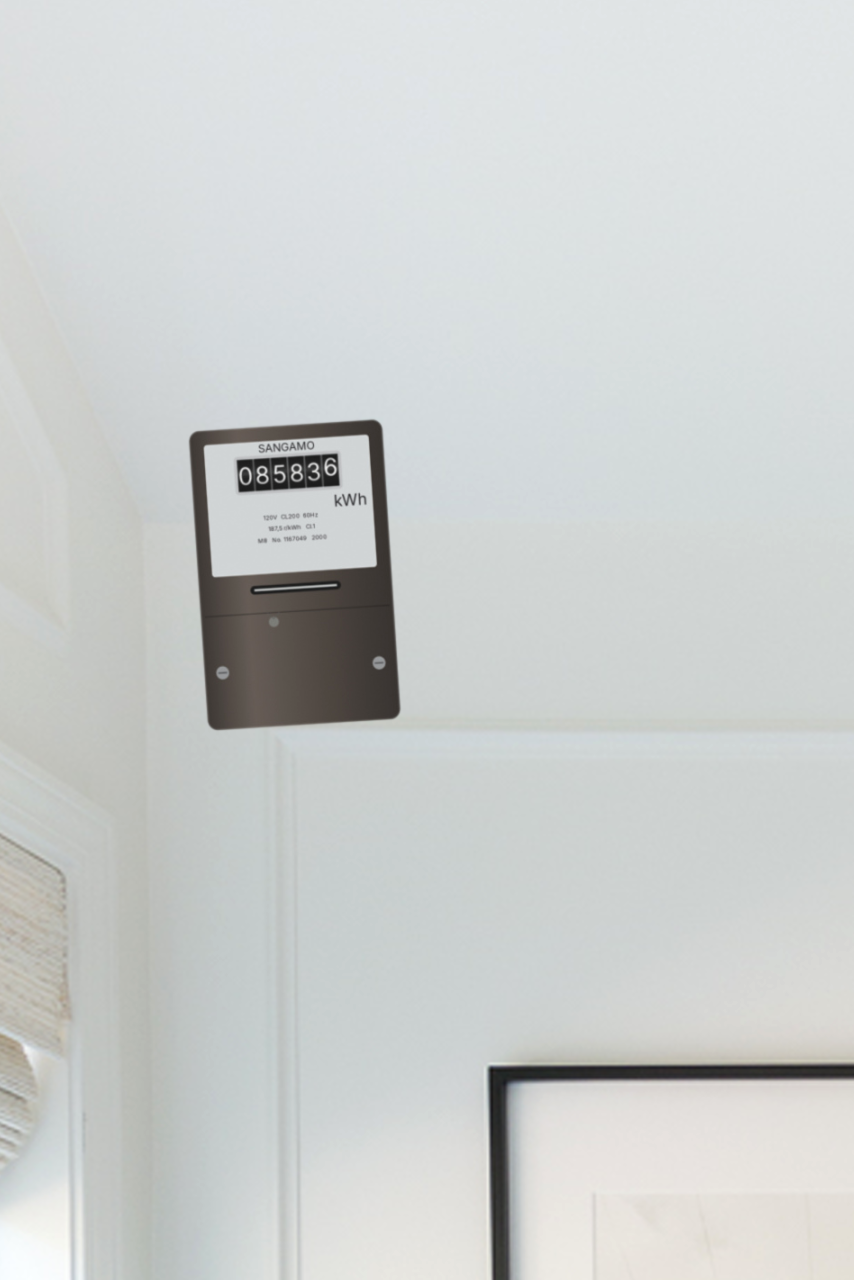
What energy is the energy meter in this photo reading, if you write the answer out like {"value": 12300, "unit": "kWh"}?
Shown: {"value": 85836, "unit": "kWh"}
